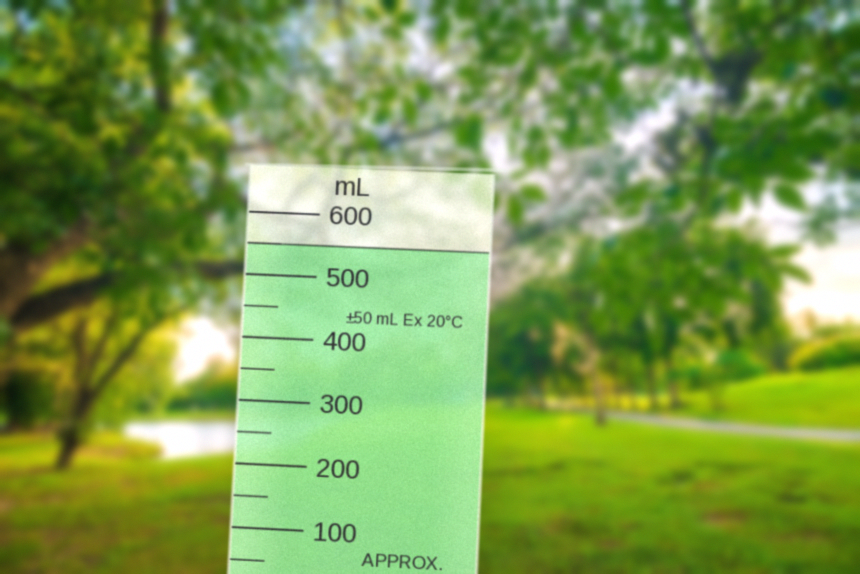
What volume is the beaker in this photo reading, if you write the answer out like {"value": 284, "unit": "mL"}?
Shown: {"value": 550, "unit": "mL"}
